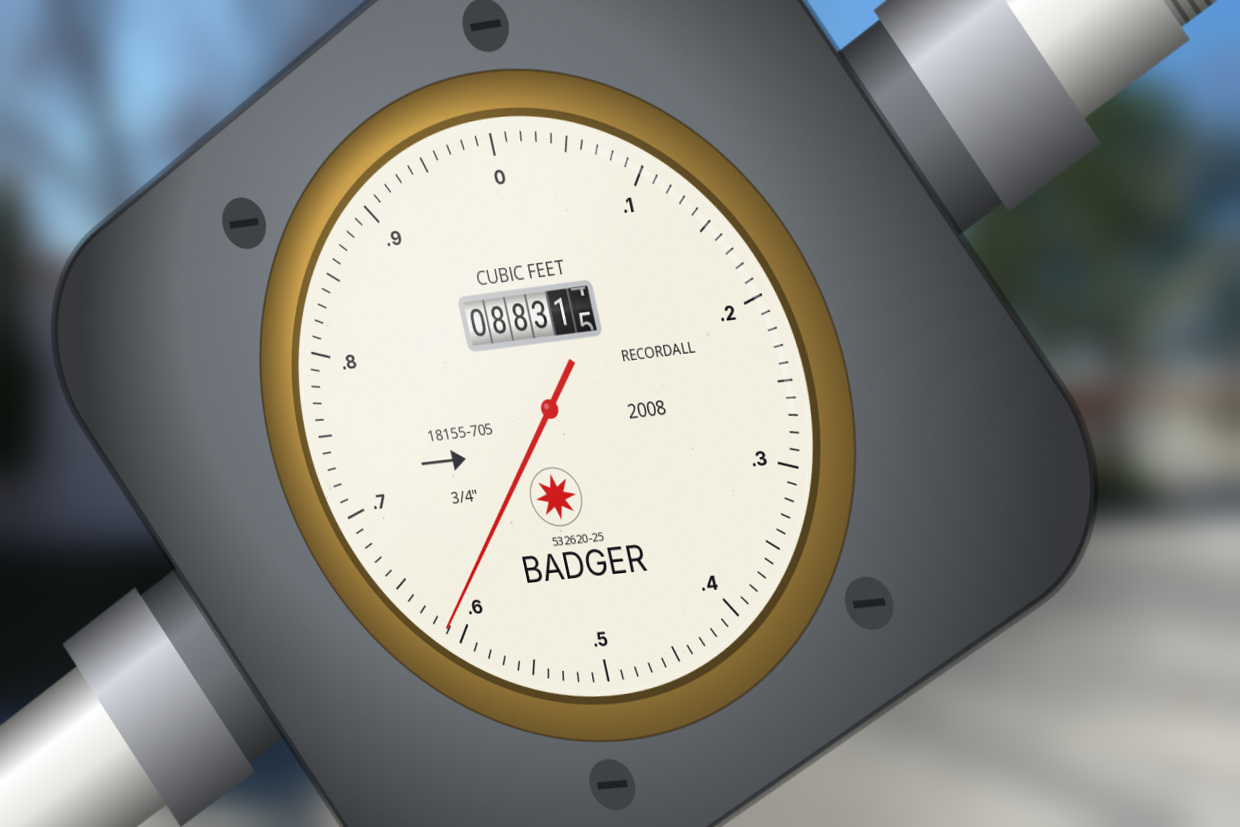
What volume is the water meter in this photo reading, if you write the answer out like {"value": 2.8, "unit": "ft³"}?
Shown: {"value": 88314.61, "unit": "ft³"}
